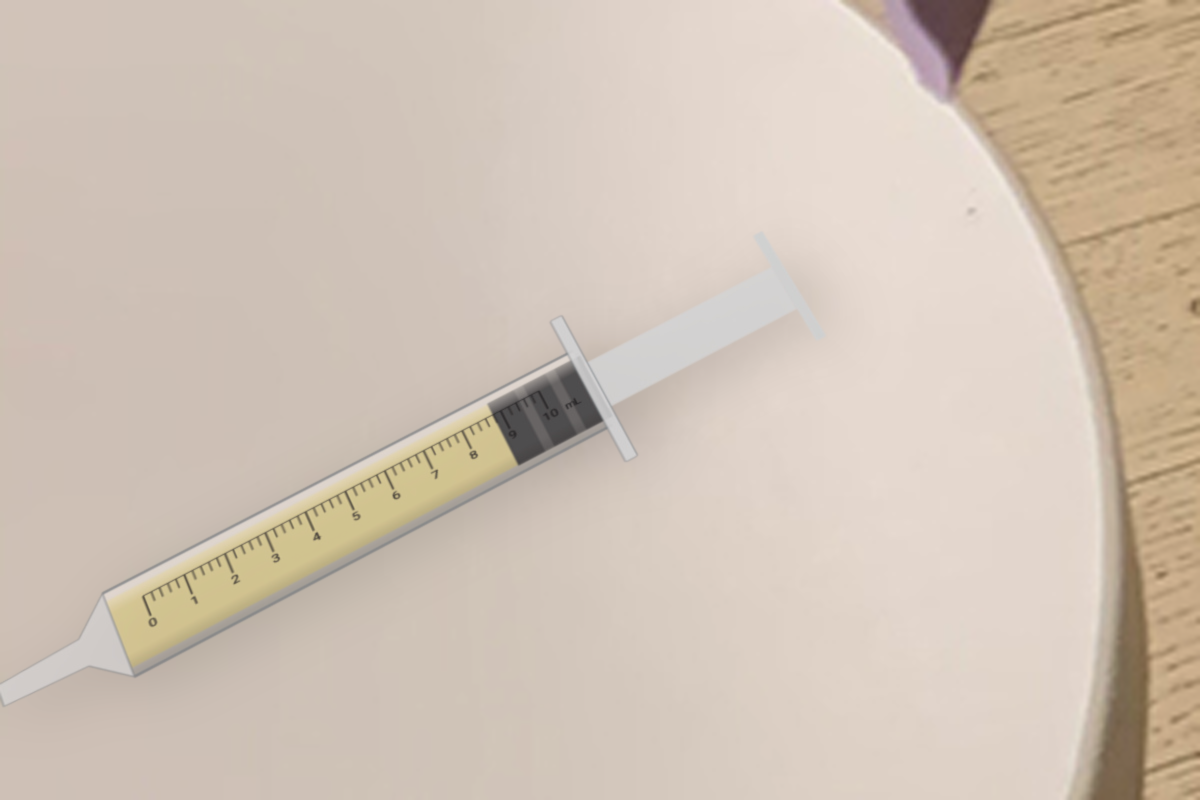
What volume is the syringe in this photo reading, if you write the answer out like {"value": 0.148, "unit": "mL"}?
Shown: {"value": 8.8, "unit": "mL"}
